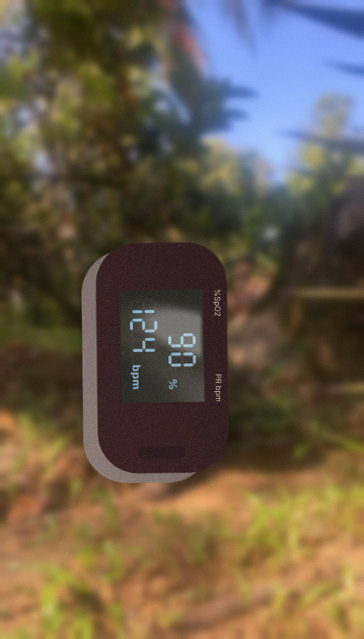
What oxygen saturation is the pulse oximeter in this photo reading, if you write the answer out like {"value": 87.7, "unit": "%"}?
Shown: {"value": 90, "unit": "%"}
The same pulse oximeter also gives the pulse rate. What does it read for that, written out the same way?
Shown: {"value": 124, "unit": "bpm"}
